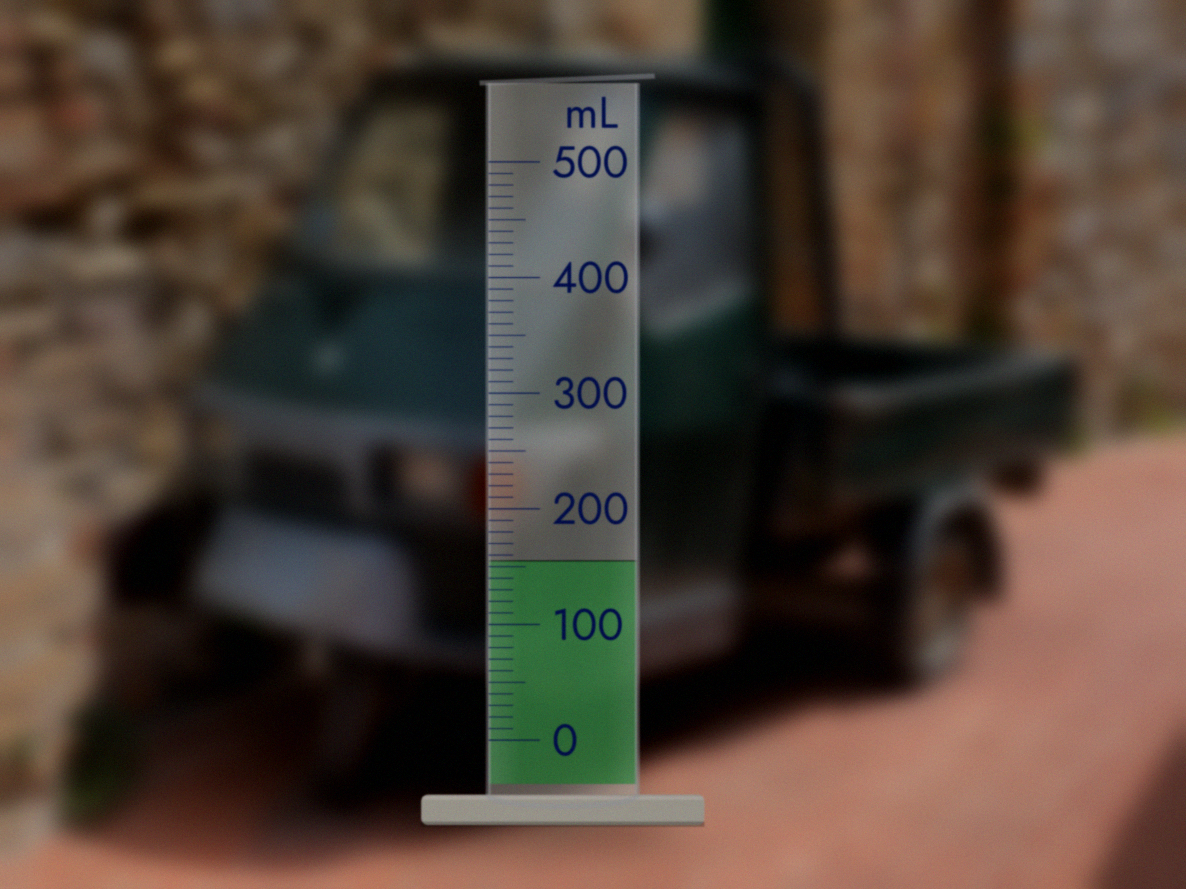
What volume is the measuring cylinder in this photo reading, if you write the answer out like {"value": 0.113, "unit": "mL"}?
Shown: {"value": 155, "unit": "mL"}
